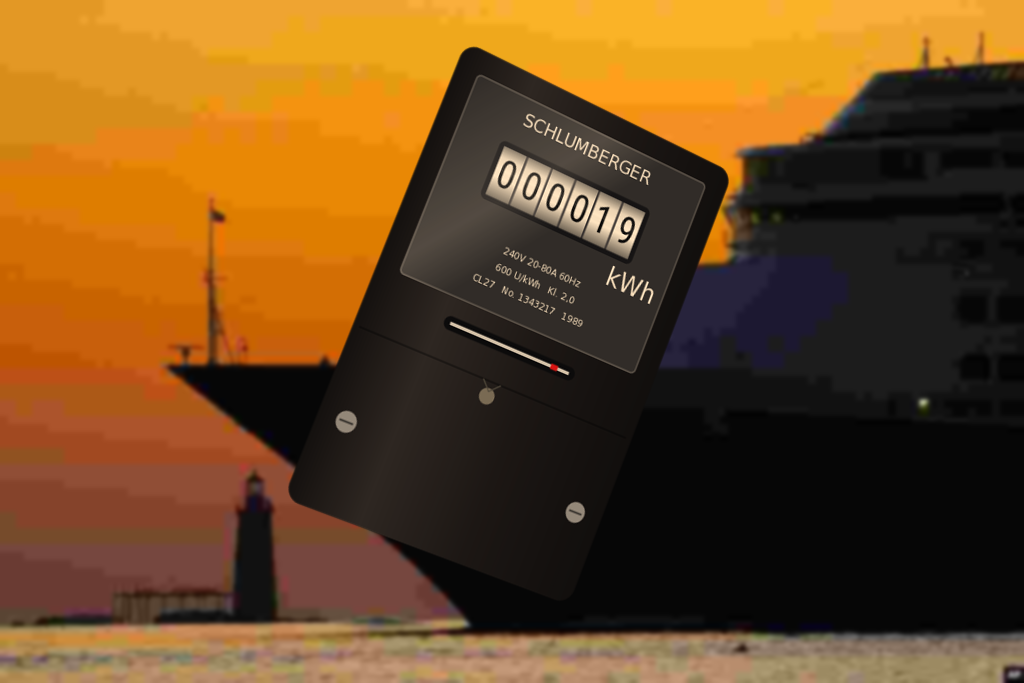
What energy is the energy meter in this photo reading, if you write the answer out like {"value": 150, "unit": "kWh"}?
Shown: {"value": 19, "unit": "kWh"}
